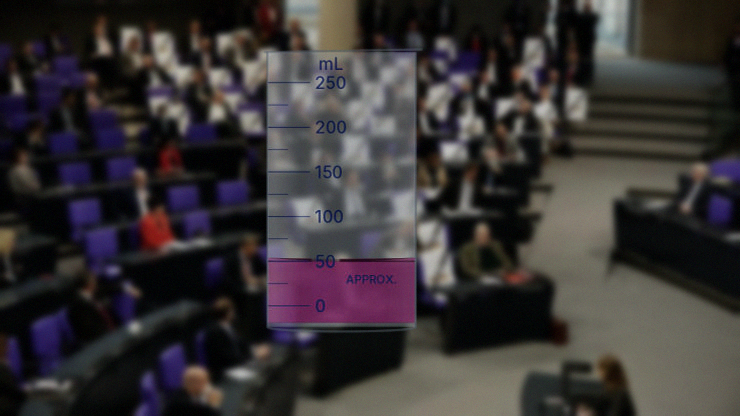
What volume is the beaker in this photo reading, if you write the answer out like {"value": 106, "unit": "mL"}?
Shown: {"value": 50, "unit": "mL"}
